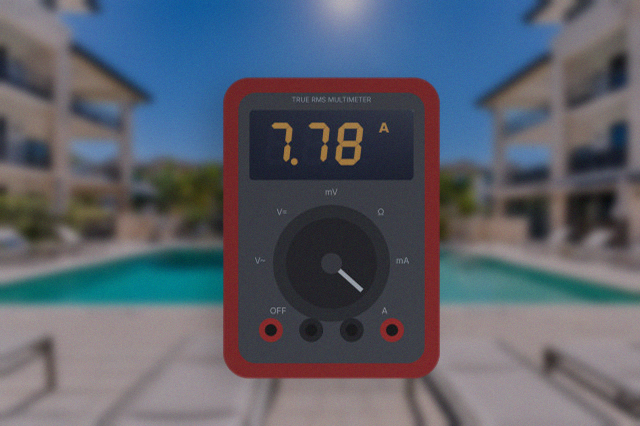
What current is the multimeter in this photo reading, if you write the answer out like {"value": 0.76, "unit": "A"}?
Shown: {"value": 7.78, "unit": "A"}
